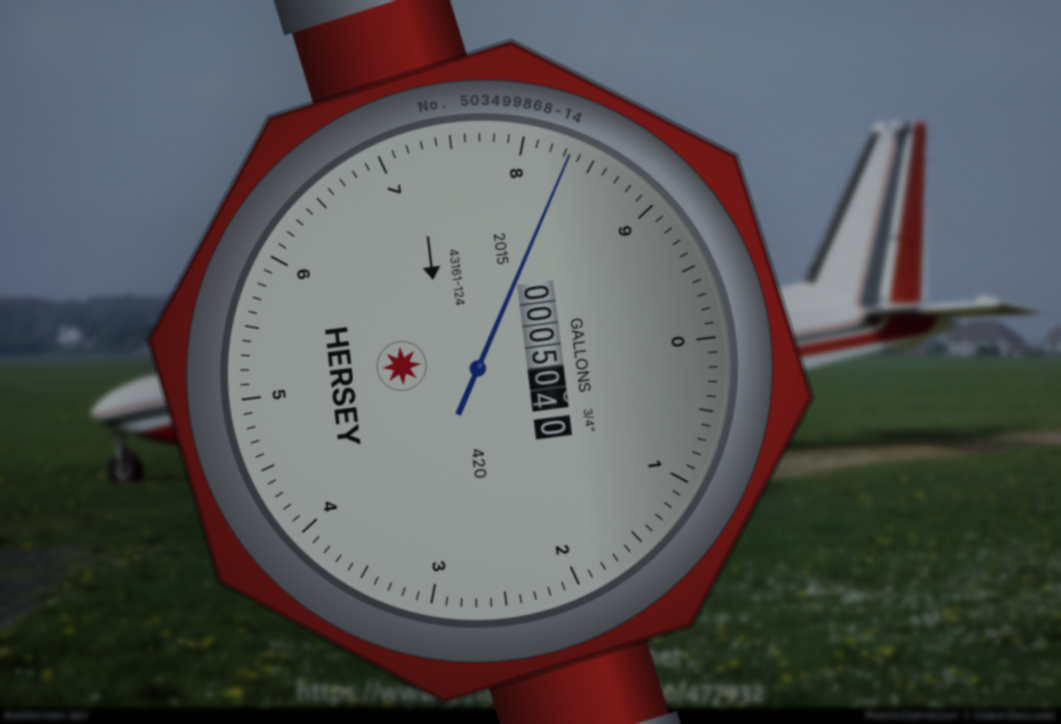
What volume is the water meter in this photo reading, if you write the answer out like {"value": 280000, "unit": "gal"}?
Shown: {"value": 5038.3, "unit": "gal"}
